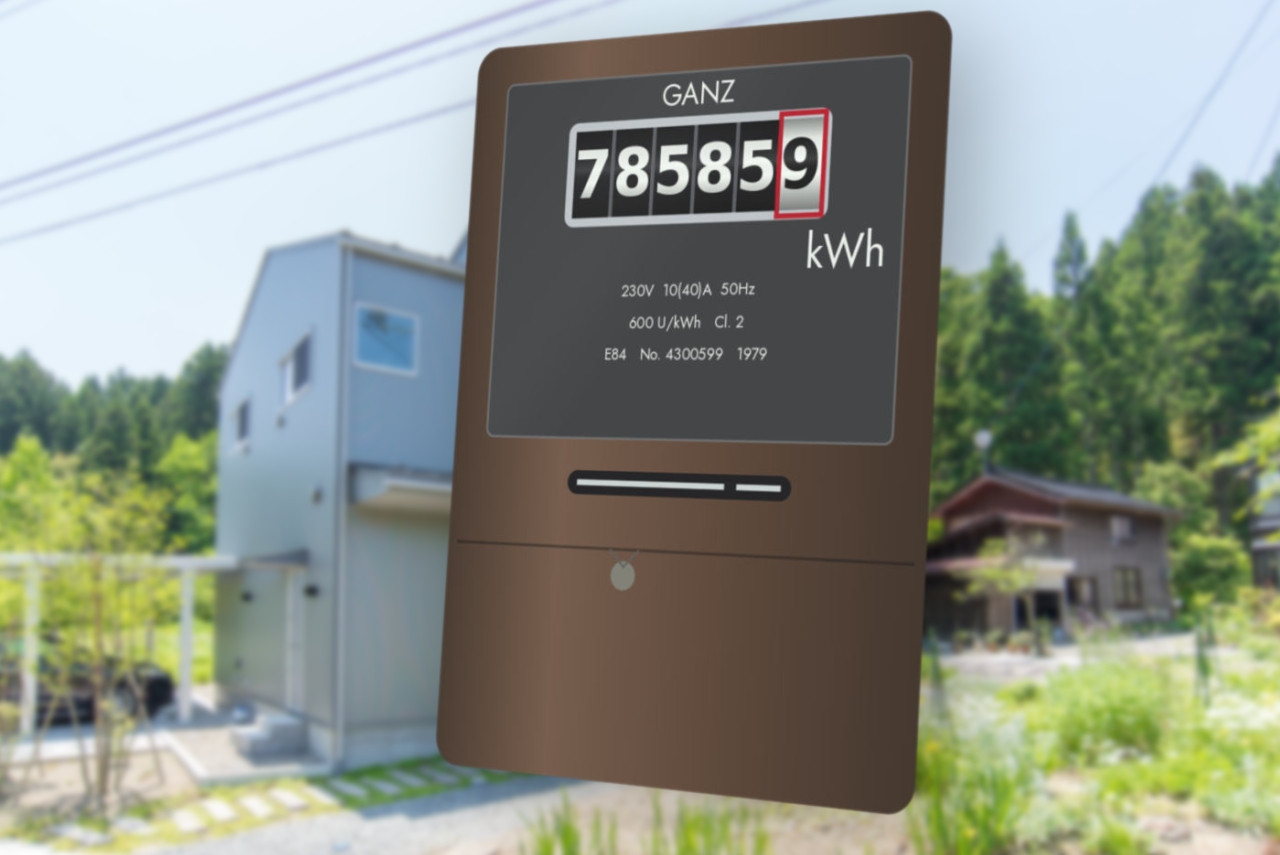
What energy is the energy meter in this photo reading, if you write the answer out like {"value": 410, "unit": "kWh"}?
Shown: {"value": 78585.9, "unit": "kWh"}
